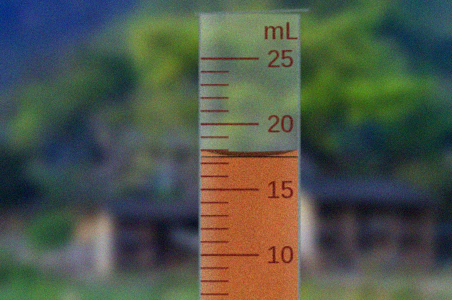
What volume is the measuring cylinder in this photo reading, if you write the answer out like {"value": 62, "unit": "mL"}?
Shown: {"value": 17.5, "unit": "mL"}
